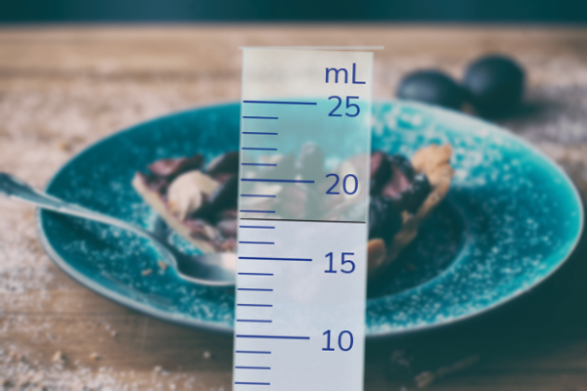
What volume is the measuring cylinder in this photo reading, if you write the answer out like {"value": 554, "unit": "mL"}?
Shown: {"value": 17.5, "unit": "mL"}
